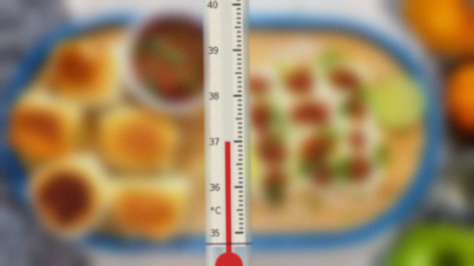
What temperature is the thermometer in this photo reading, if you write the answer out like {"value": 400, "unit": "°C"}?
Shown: {"value": 37, "unit": "°C"}
